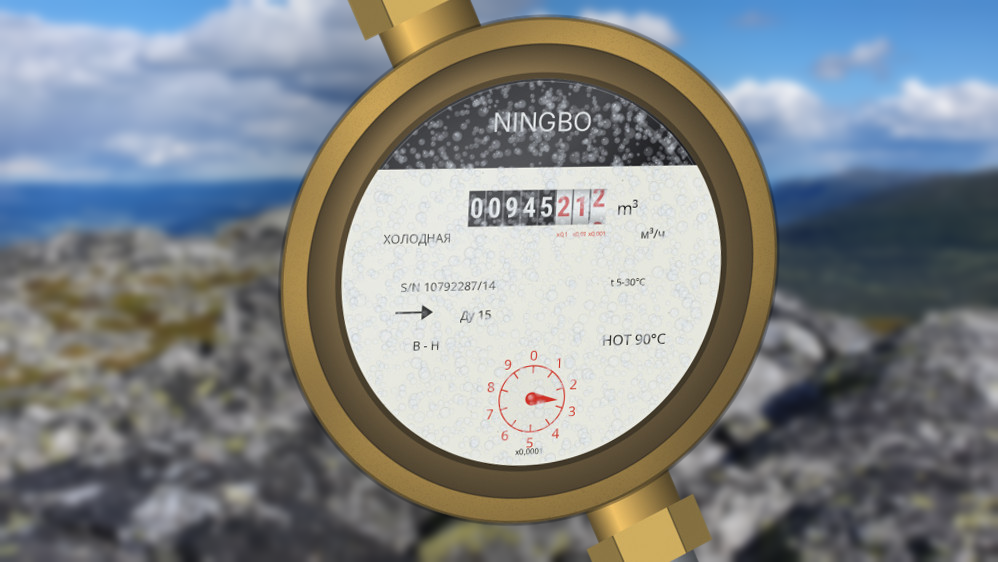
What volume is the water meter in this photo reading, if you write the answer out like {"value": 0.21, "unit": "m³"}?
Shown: {"value": 945.2122, "unit": "m³"}
